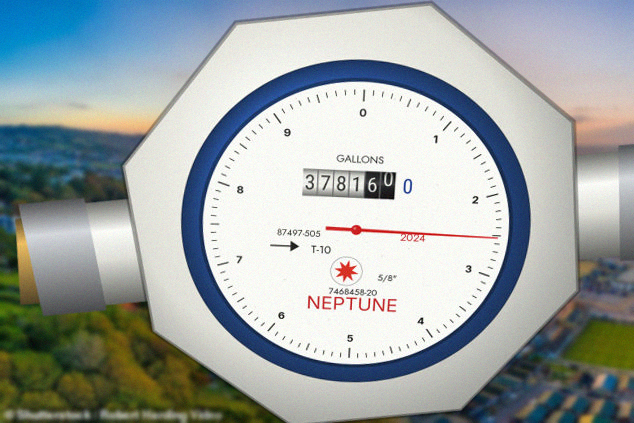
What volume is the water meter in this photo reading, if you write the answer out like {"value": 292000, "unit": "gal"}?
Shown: {"value": 3781602.5, "unit": "gal"}
